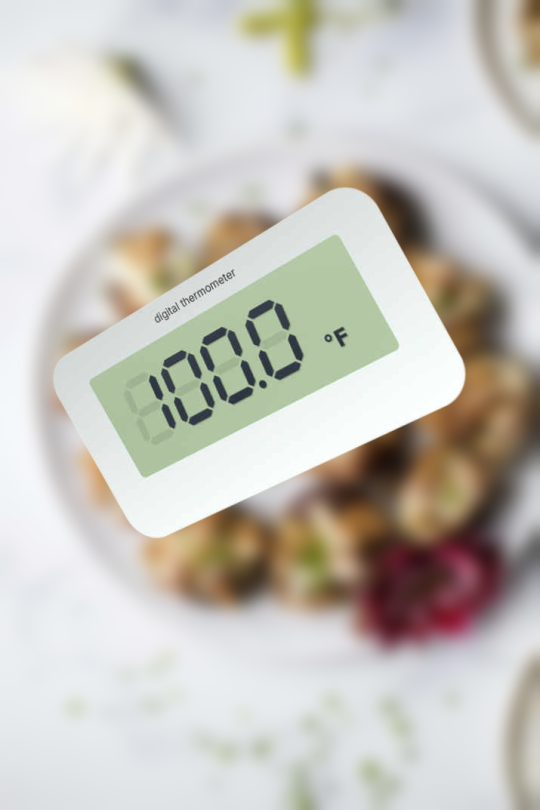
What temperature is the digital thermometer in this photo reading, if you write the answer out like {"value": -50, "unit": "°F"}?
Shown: {"value": 100.0, "unit": "°F"}
